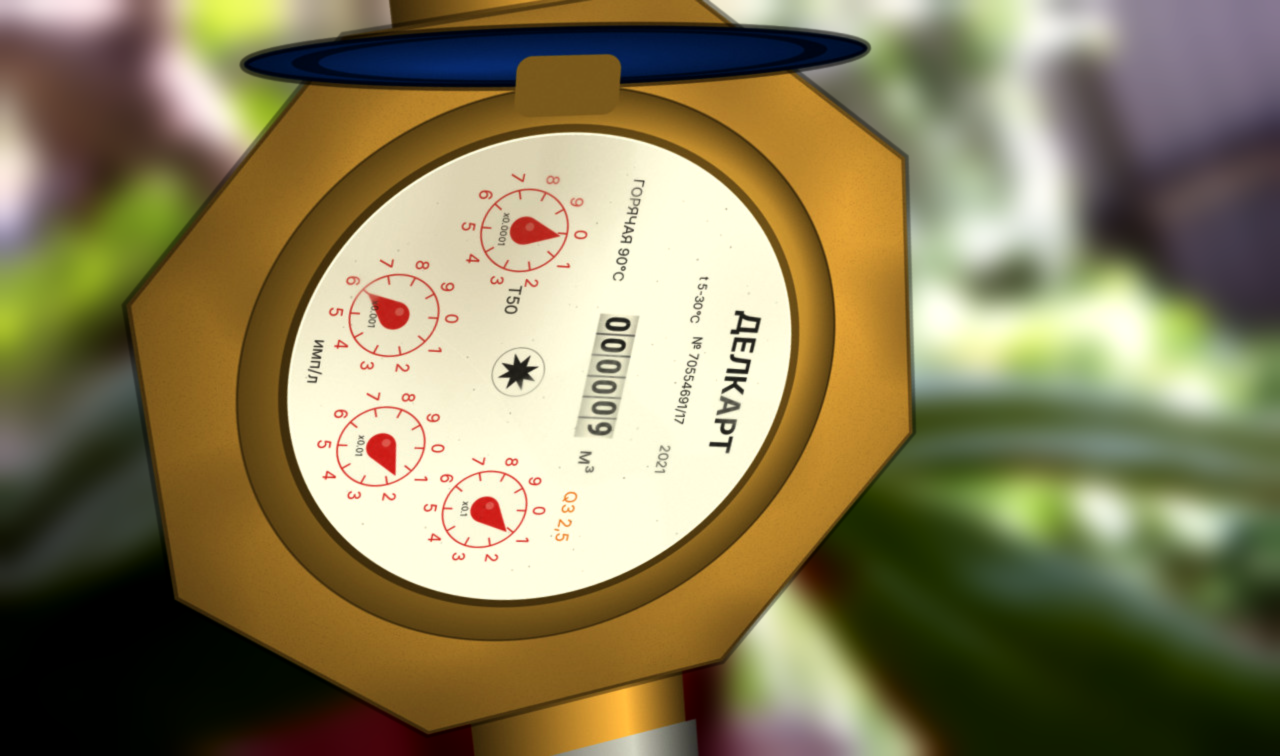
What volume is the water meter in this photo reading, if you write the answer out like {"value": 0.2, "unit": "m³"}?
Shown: {"value": 9.1160, "unit": "m³"}
